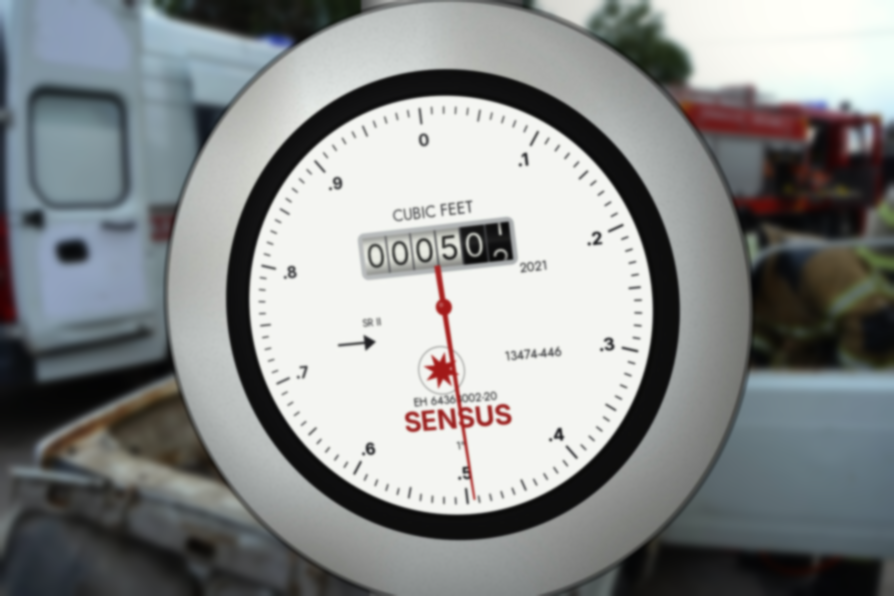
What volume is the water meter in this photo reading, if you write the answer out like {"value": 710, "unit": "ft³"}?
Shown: {"value": 501.49, "unit": "ft³"}
